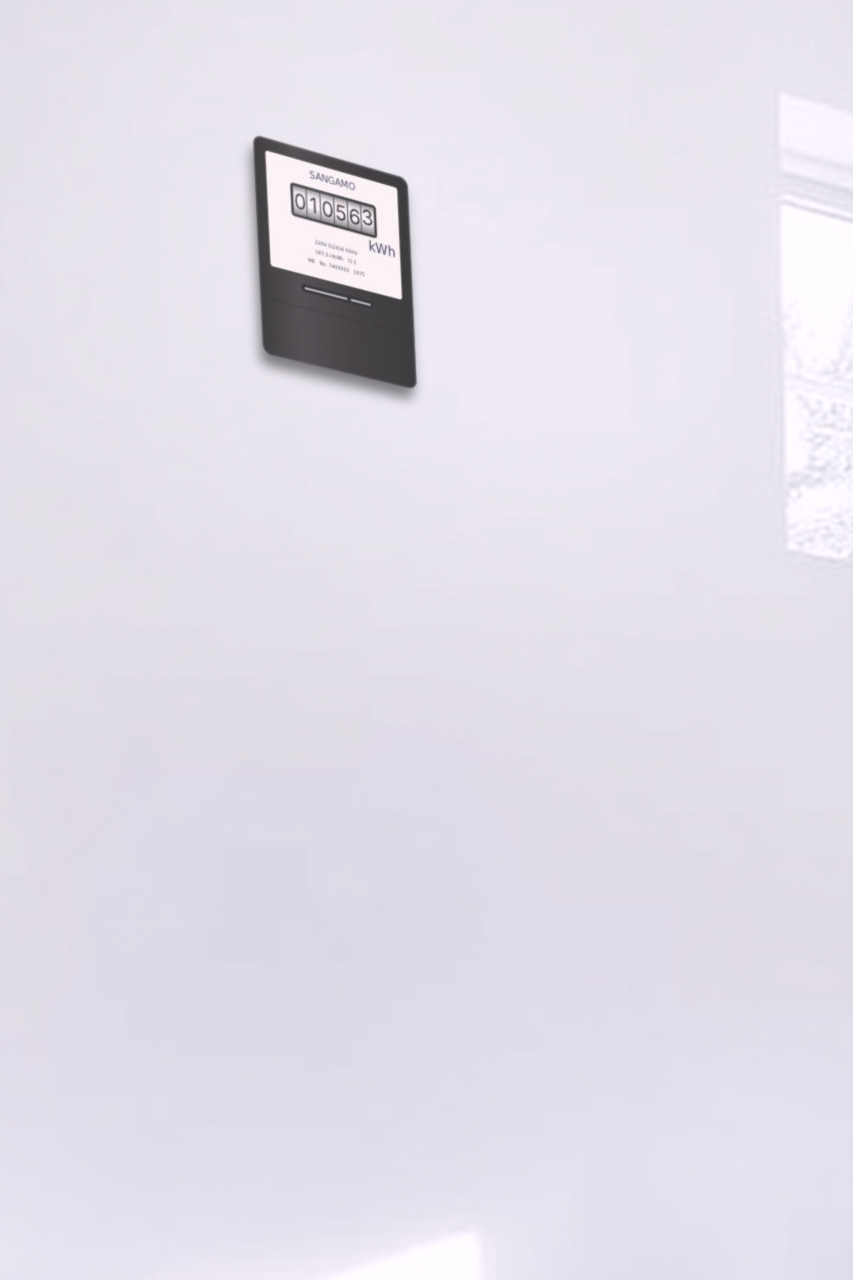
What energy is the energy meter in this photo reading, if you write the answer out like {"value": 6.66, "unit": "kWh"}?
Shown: {"value": 10563, "unit": "kWh"}
